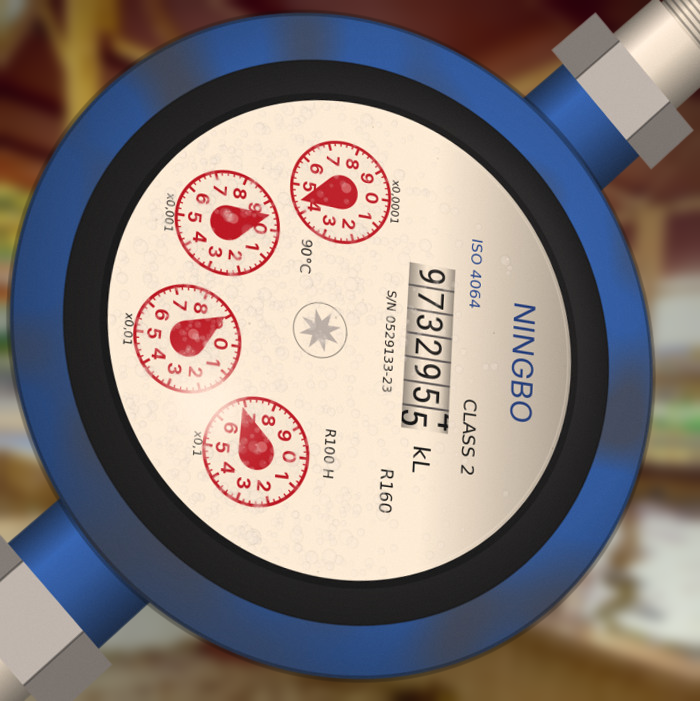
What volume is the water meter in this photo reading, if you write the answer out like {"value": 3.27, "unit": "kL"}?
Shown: {"value": 9732954.6894, "unit": "kL"}
